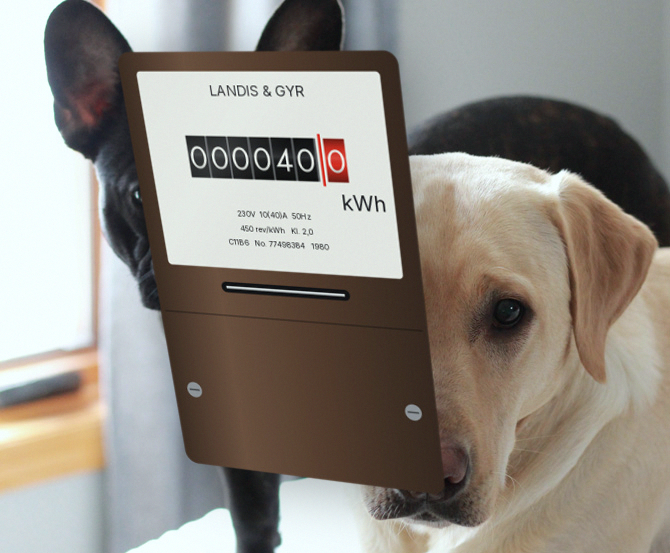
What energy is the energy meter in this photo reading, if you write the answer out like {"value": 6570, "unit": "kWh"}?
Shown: {"value": 40.0, "unit": "kWh"}
